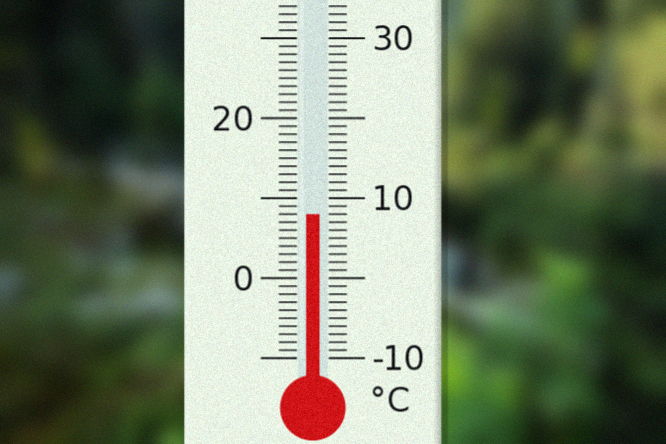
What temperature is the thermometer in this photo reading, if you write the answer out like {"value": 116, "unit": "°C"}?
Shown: {"value": 8, "unit": "°C"}
